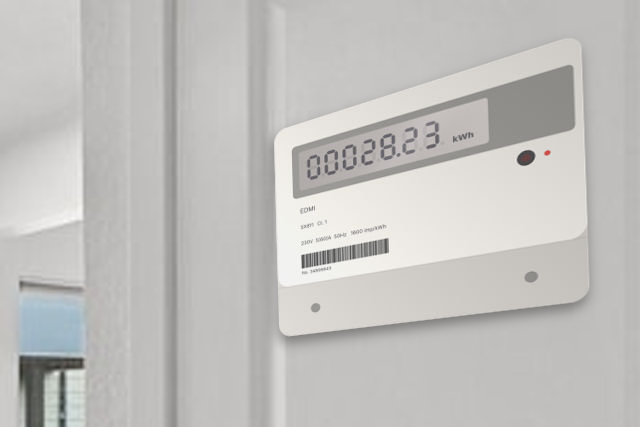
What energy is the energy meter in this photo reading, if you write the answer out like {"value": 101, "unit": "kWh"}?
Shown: {"value": 28.23, "unit": "kWh"}
